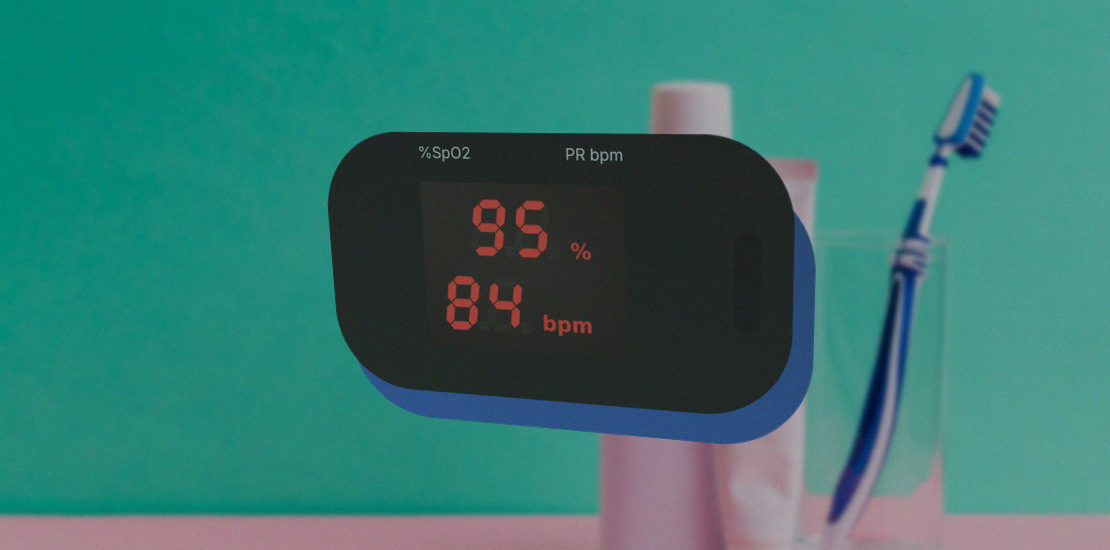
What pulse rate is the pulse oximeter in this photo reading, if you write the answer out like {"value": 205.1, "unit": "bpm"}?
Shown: {"value": 84, "unit": "bpm"}
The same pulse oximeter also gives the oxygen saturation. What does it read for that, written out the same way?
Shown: {"value": 95, "unit": "%"}
